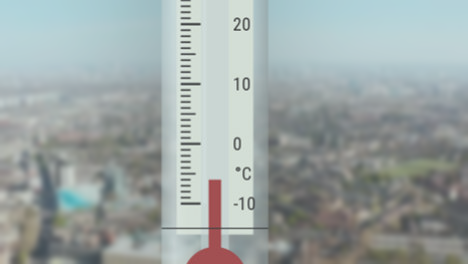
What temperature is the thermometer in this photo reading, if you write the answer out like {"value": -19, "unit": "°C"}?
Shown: {"value": -6, "unit": "°C"}
